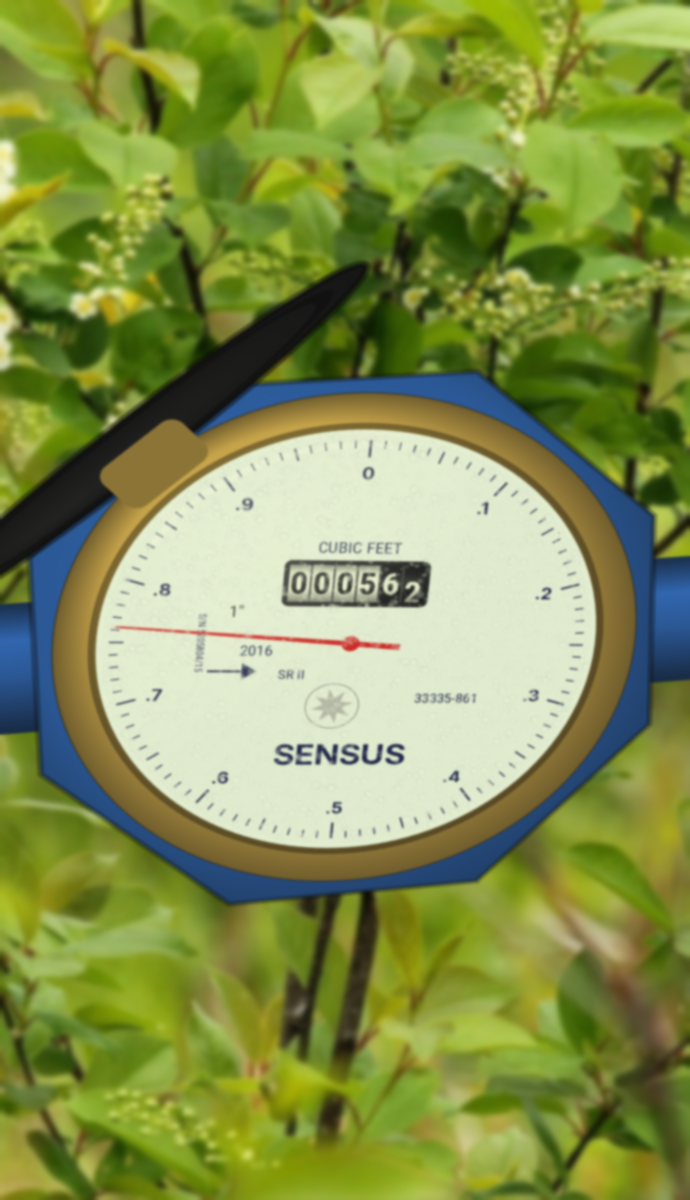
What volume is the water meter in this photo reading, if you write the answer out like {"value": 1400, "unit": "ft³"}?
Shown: {"value": 561.76, "unit": "ft³"}
